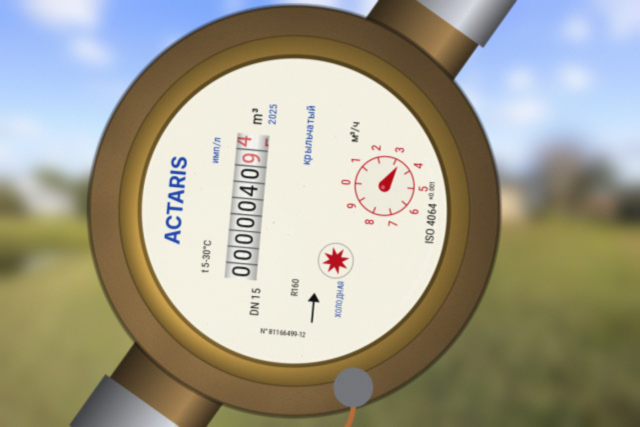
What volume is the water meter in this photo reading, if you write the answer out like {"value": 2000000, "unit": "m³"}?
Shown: {"value": 40.943, "unit": "m³"}
